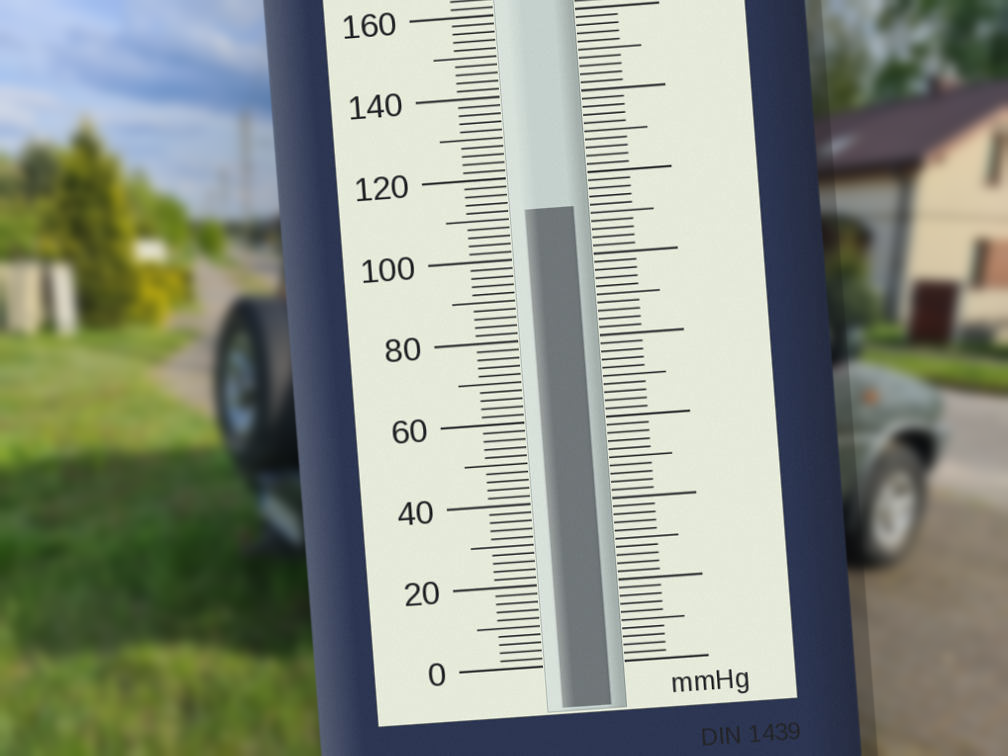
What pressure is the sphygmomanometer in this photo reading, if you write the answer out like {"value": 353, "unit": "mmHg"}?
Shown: {"value": 112, "unit": "mmHg"}
